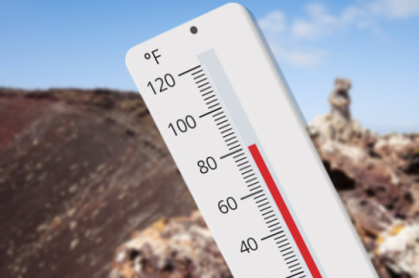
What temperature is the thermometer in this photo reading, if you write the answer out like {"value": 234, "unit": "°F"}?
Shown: {"value": 80, "unit": "°F"}
